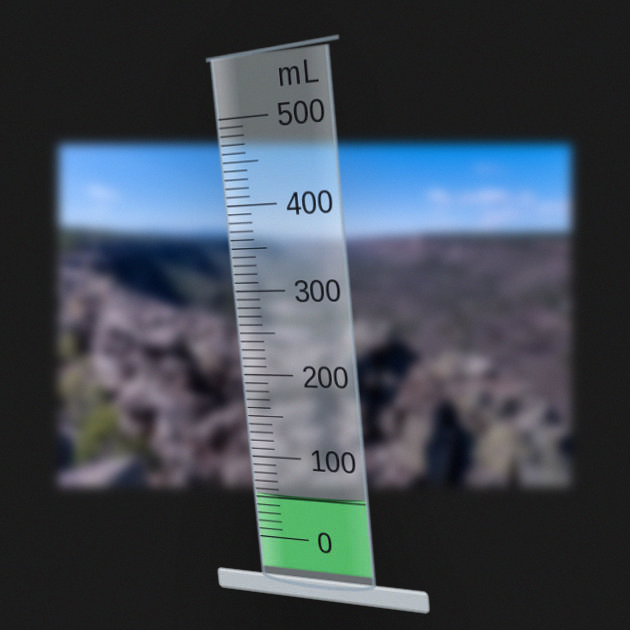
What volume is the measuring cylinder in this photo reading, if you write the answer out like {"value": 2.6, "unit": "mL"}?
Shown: {"value": 50, "unit": "mL"}
